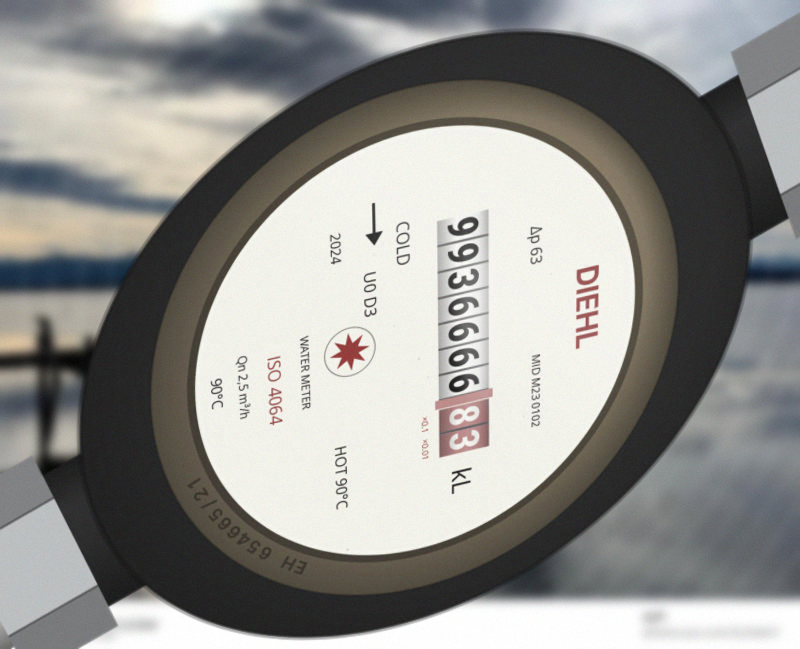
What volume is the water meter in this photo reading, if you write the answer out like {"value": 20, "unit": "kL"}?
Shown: {"value": 9936666.83, "unit": "kL"}
